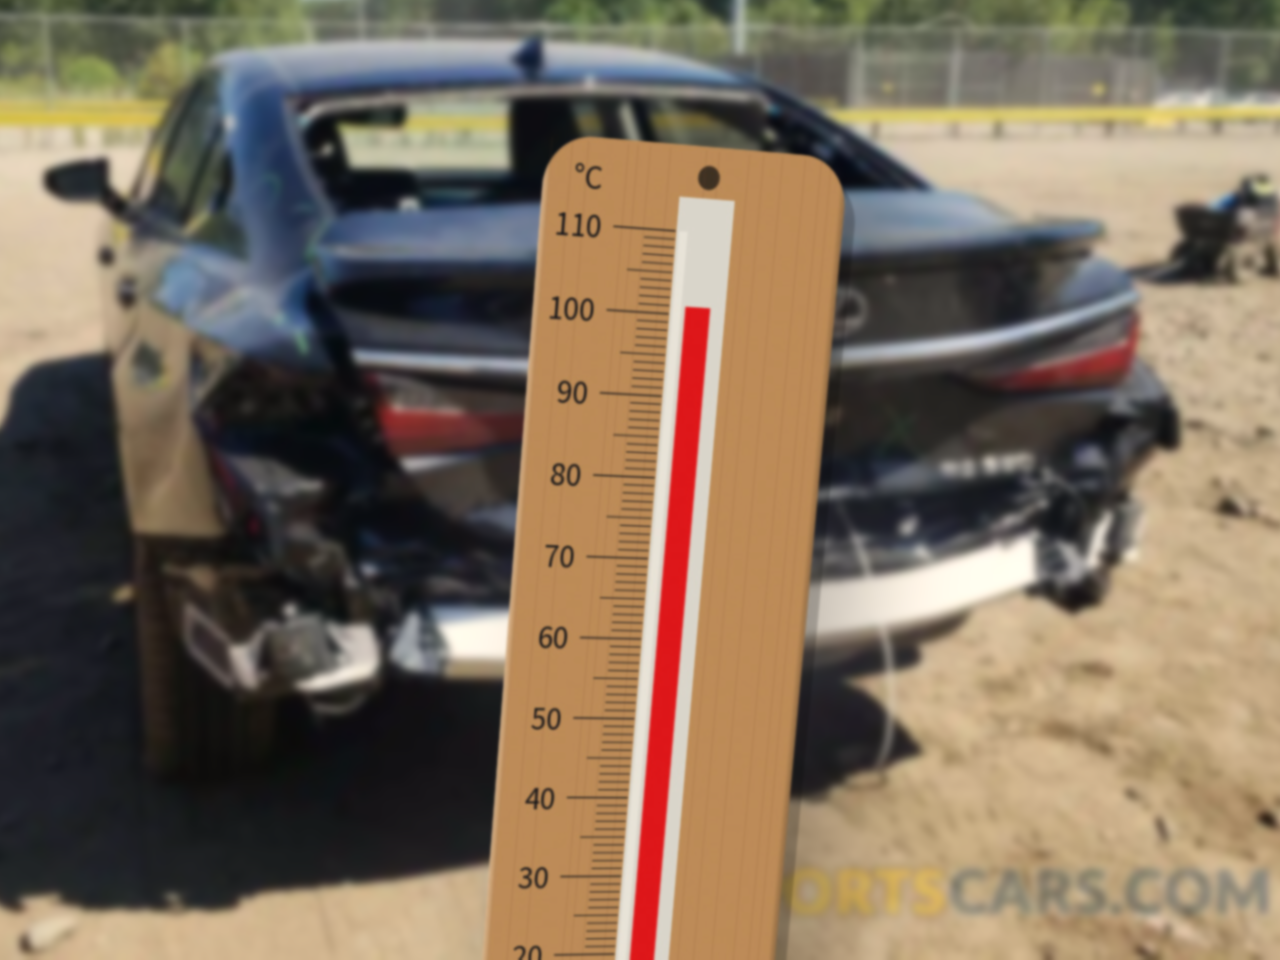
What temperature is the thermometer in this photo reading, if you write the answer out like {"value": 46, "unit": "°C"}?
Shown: {"value": 101, "unit": "°C"}
